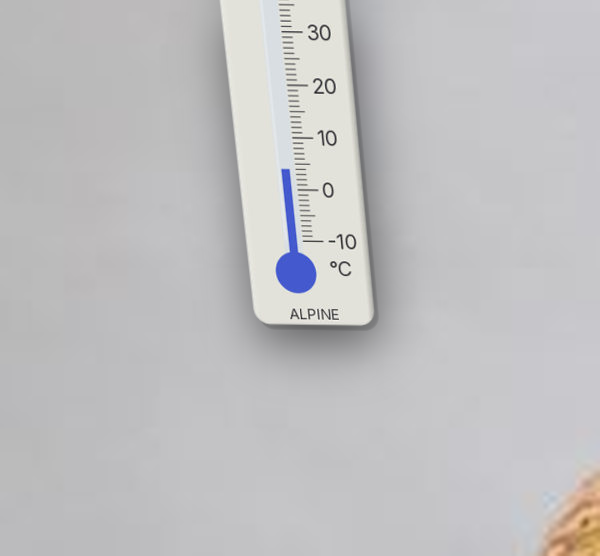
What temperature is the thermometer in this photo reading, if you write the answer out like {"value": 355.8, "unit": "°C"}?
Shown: {"value": 4, "unit": "°C"}
